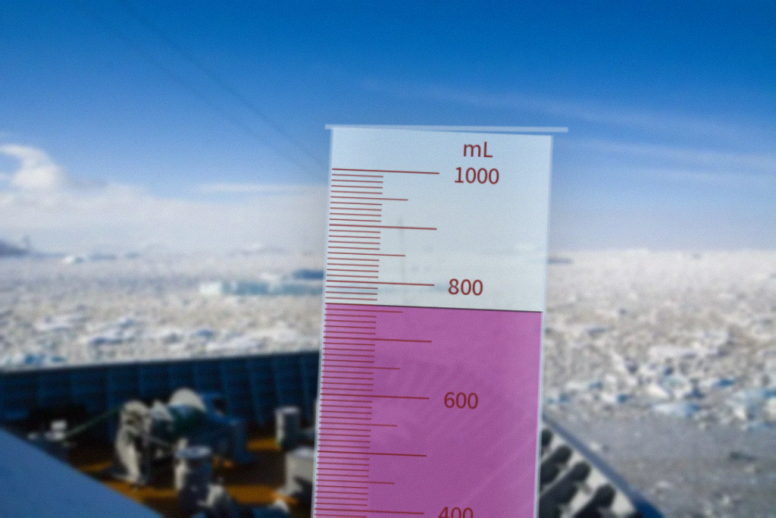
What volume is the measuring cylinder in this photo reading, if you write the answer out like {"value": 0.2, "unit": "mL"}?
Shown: {"value": 760, "unit": "mL"}
